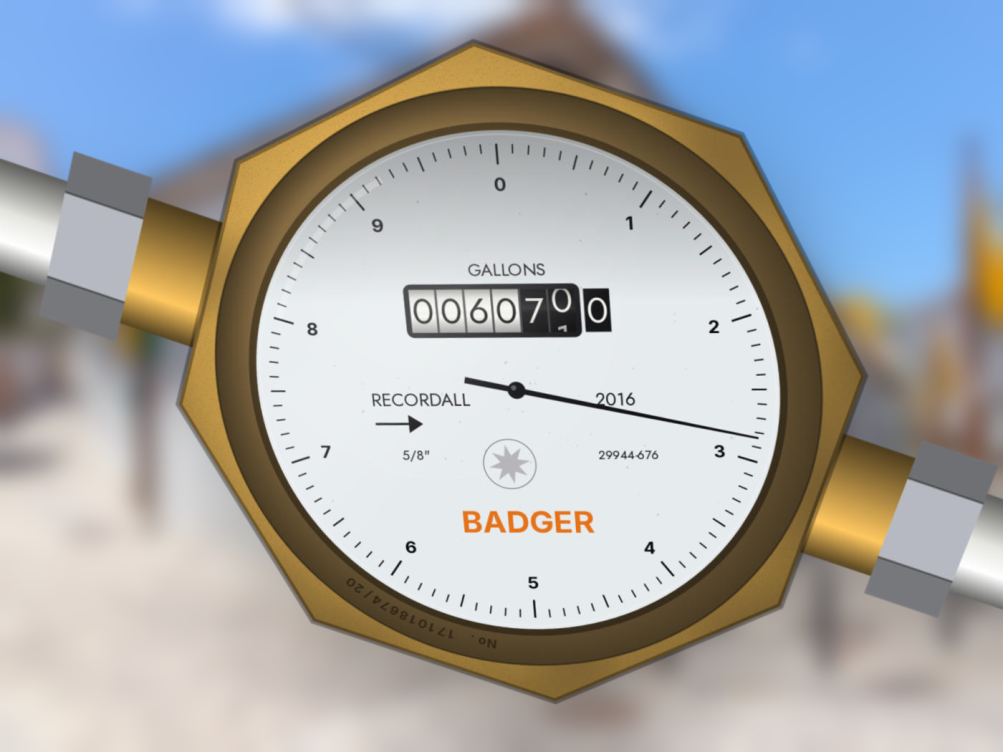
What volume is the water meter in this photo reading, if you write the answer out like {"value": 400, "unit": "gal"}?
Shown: {"value": 60702.8, "unit": "gal"}
